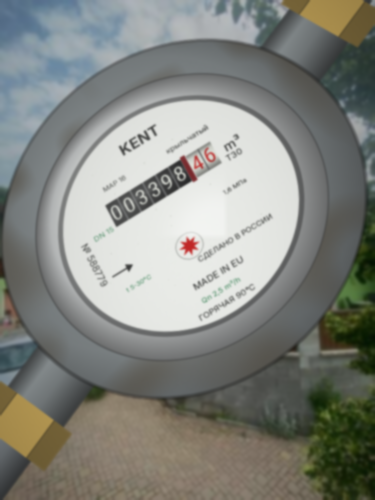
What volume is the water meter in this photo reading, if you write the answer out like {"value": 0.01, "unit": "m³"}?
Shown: {"value": 3398.46, "unit": "m³"}
